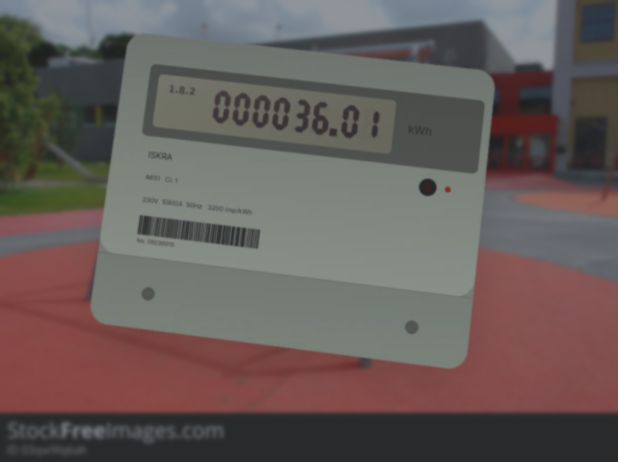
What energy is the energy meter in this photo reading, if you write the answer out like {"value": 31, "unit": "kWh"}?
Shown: {"value": 36.01, "unit": "kWh"}
